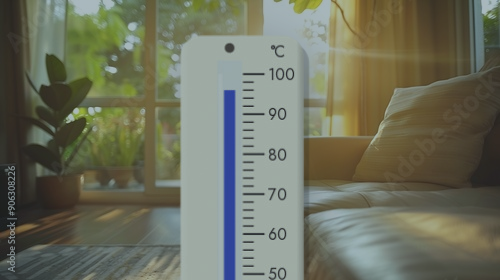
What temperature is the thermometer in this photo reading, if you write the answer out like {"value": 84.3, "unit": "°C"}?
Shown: {"value": 96, "unit": "°C"}
